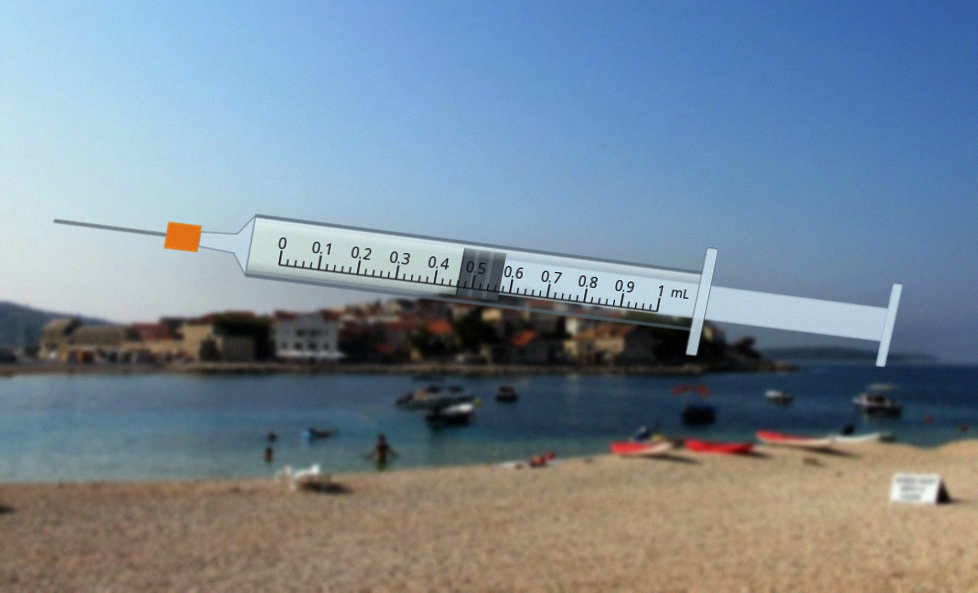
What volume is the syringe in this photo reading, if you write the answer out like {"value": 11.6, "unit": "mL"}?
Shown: {"value": 0.46, "unit": "mL"}
